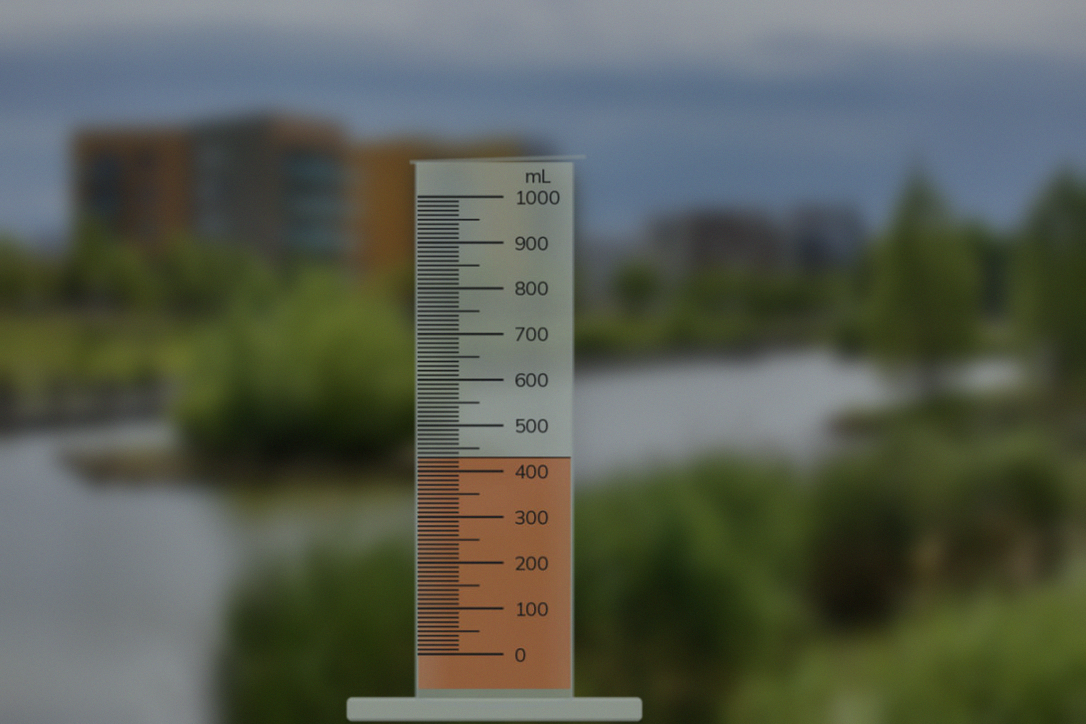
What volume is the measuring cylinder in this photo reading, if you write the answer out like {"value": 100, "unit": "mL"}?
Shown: {"value": 430, "unit": "mL"}
